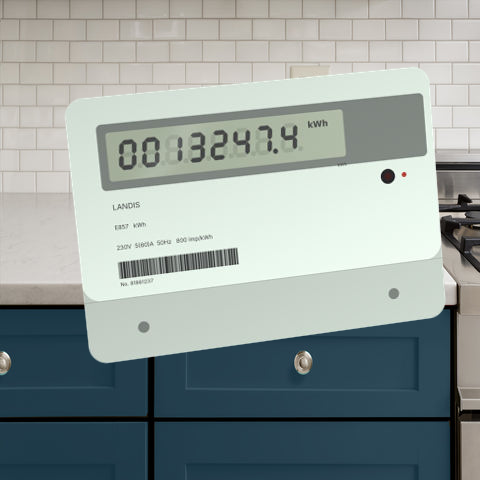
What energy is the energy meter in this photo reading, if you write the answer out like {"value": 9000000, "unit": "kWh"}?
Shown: {"value": 13247.4, "unit": "kWh"}
